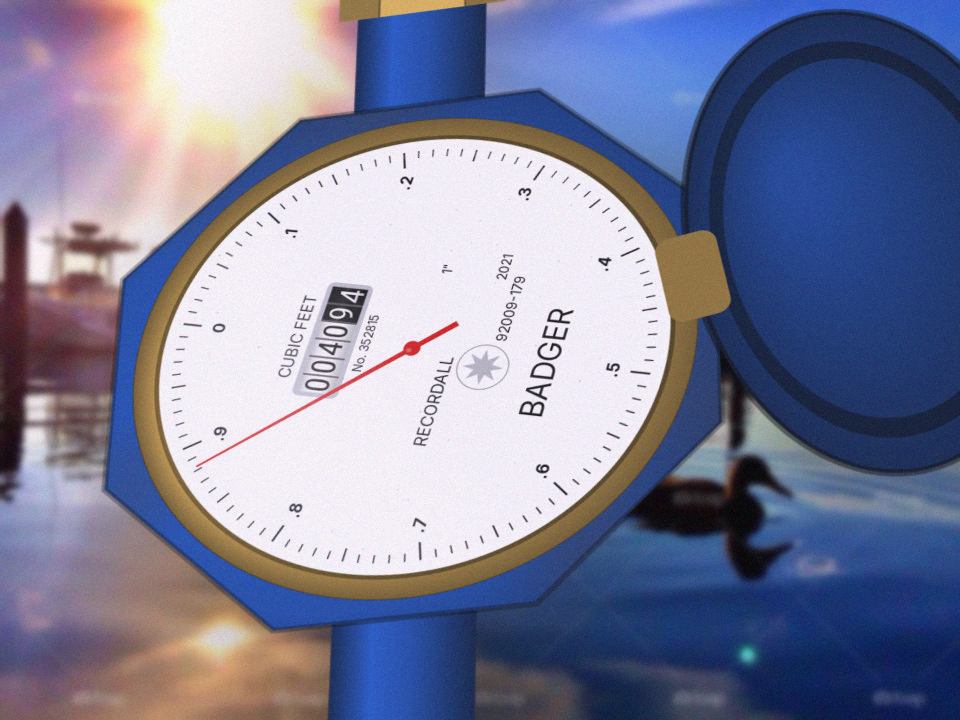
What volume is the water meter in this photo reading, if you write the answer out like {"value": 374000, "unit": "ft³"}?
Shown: {"value": 4093.88, "unit": "ft³"}
